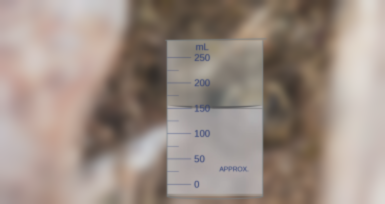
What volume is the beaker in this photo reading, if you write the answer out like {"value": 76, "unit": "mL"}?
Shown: {"value": 150, "unit": "mL"}
